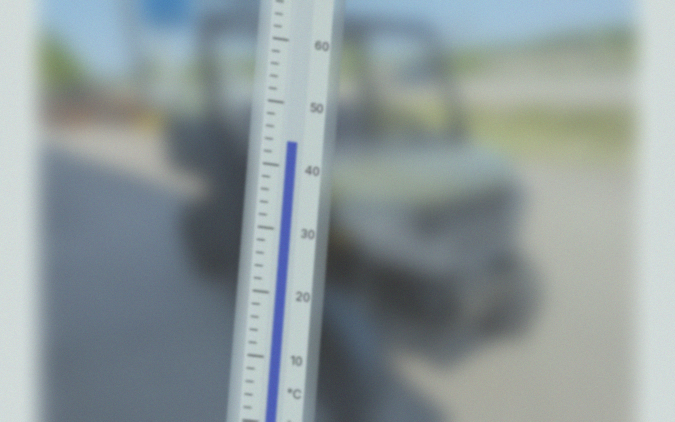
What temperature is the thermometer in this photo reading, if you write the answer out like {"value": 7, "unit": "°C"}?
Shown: {"value": 44, "unit": "°C"}
